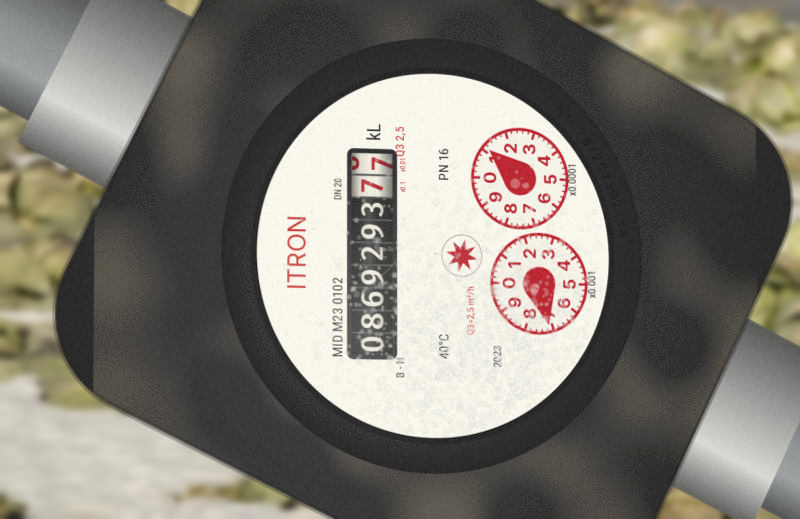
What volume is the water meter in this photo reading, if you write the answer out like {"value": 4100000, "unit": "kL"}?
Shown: {"value": 869293.7671, "unit": "kL"}
